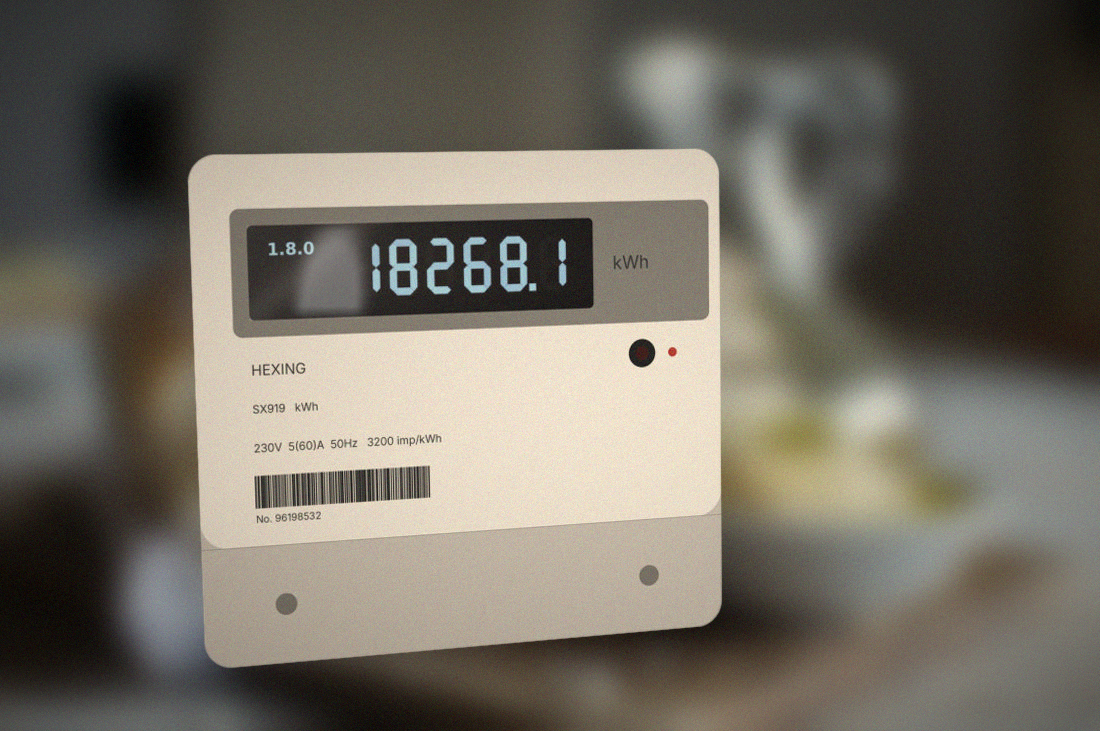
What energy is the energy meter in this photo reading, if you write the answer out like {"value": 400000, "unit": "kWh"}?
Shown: {"value": 18268.1, "unit": "kWh"}
